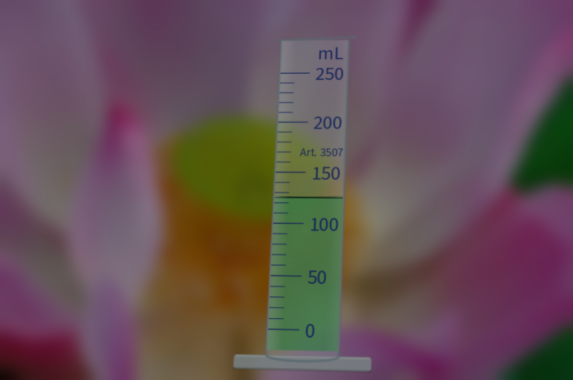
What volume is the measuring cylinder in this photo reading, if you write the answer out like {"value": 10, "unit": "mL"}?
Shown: {"value": 125, "unit": "mL"}
